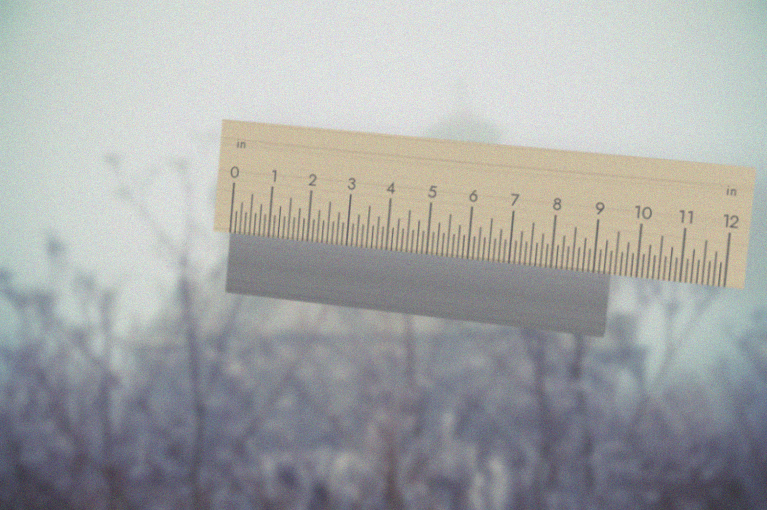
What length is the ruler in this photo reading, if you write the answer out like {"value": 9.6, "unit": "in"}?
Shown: {"value": 9.375, "unit": "in"}
